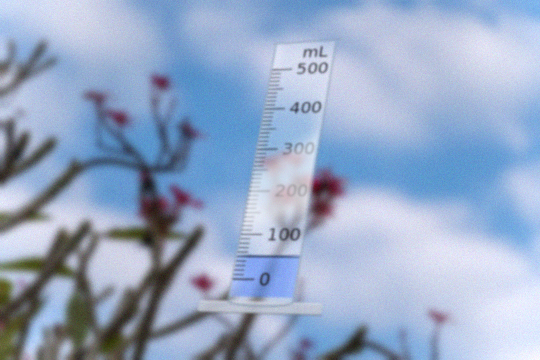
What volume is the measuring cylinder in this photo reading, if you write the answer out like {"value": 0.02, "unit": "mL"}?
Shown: {"value": 50, "unit": "mL"}
